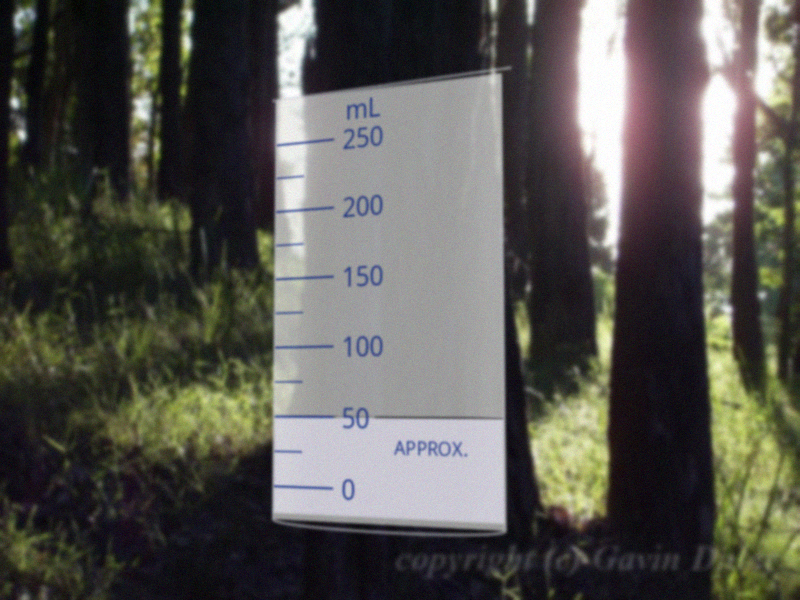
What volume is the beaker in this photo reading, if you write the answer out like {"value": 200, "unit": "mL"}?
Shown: {"value": 50, "unit": "mL"}
